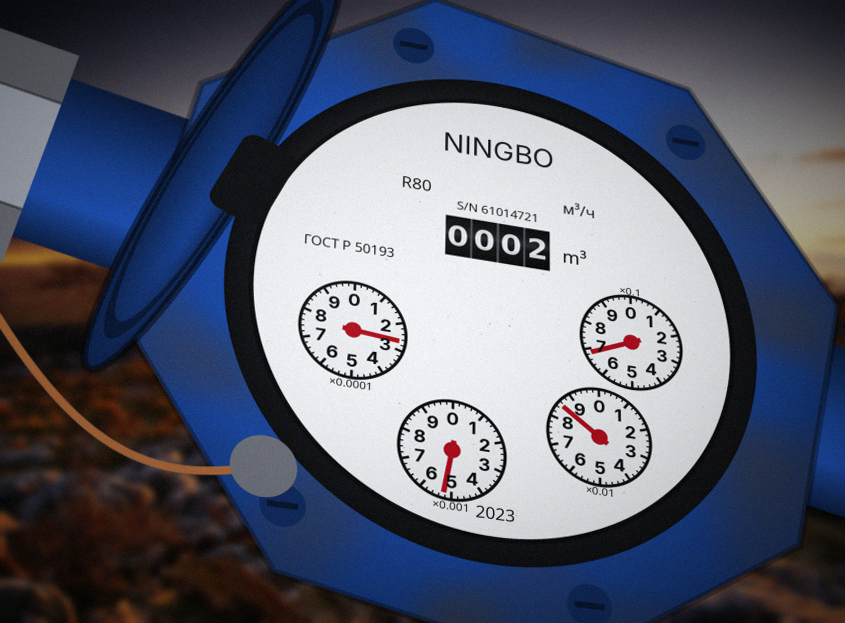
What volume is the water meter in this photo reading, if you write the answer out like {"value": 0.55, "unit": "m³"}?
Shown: {"value": 2.6852, "unit": "m³"}
